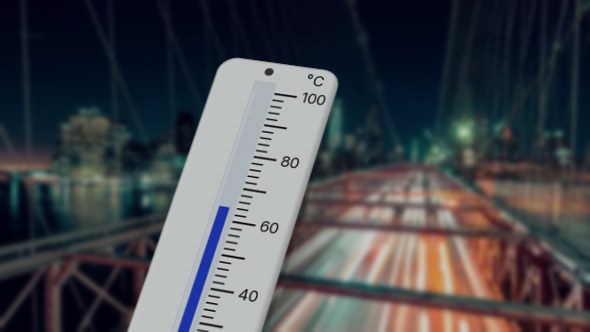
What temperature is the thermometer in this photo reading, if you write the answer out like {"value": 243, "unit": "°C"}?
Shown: {"value": 64, "unit": "°C"}
